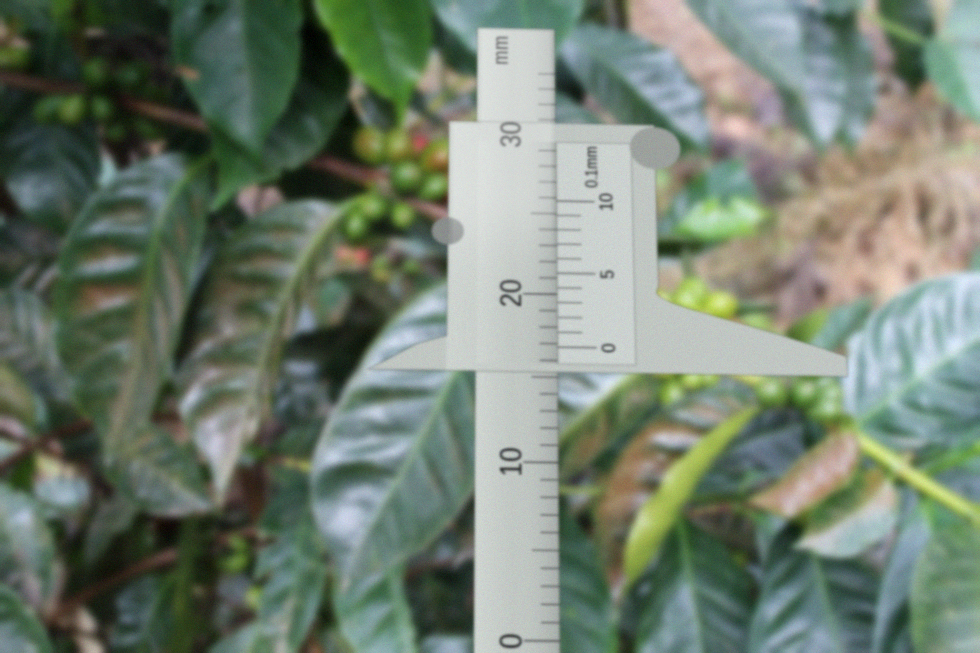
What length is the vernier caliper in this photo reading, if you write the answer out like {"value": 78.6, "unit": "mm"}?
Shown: {"value": 16.8, "unit": "mm"}
